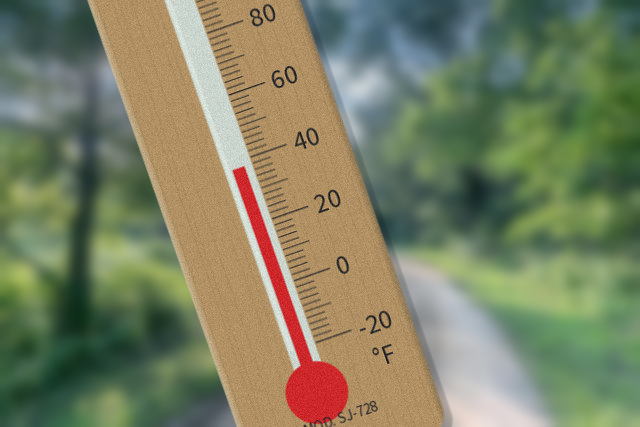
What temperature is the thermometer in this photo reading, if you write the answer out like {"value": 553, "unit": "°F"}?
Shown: {"value": 38, "unit": "°F"}
